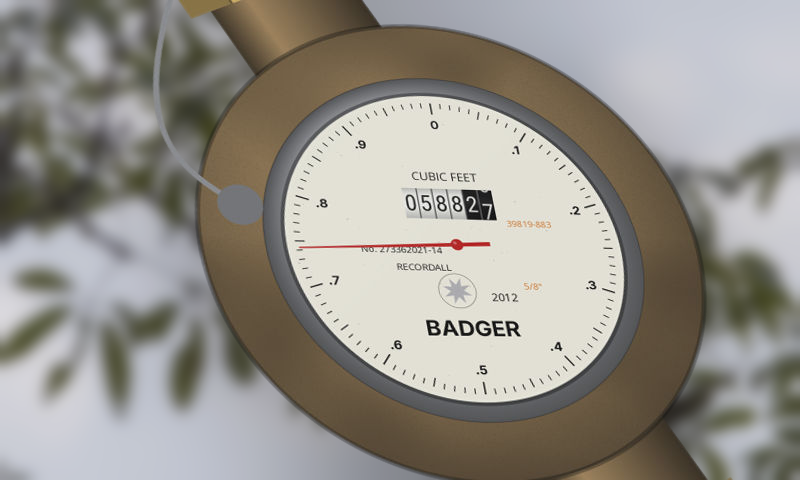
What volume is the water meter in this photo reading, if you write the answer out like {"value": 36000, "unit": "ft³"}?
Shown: {"value": 58826.74, "unit": "ft³"}
